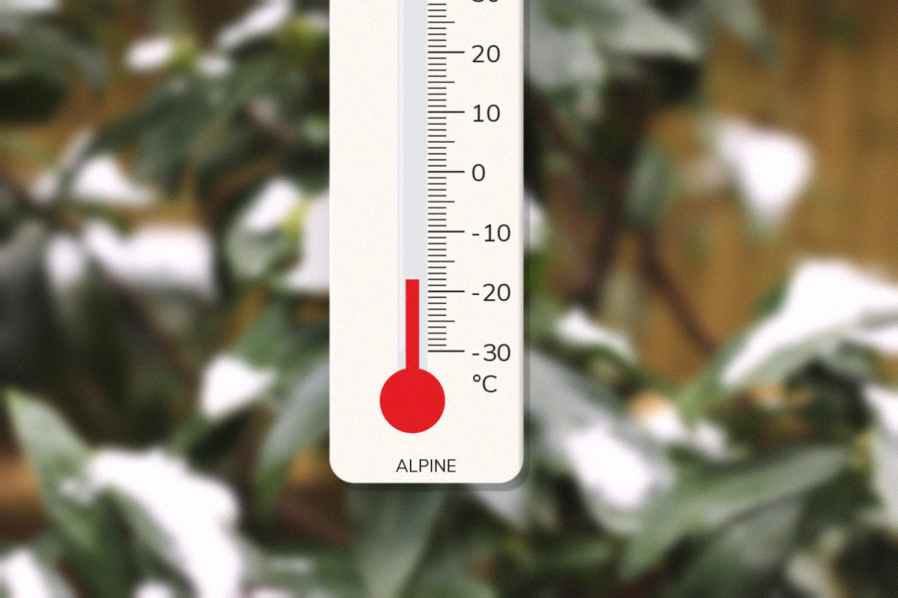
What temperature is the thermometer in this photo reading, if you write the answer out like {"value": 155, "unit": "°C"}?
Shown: {"value": -18, "unit": "°C"}
